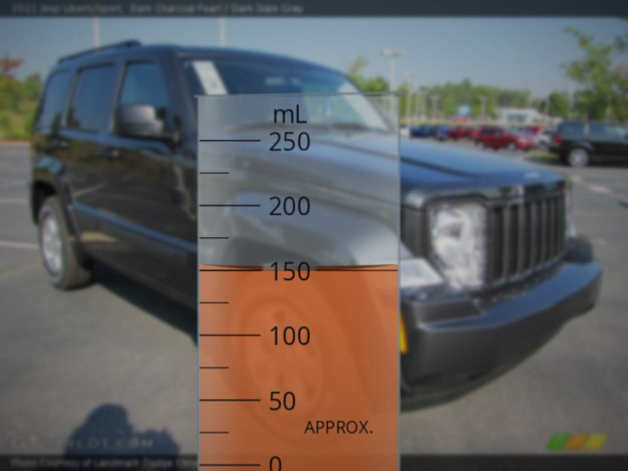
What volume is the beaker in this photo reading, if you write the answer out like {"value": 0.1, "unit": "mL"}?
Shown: {"value": 150, "unit": "mL"}
